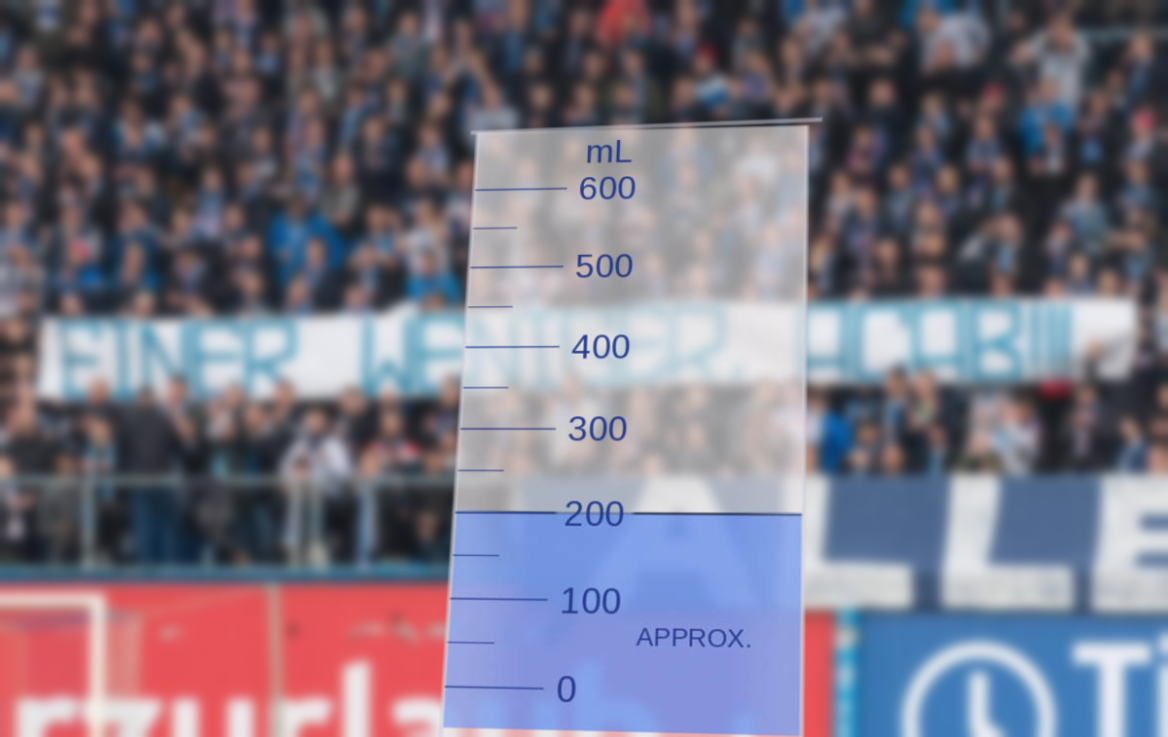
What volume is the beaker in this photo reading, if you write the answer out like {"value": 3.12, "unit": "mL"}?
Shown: {"value": 200, "unit": "mL"}
